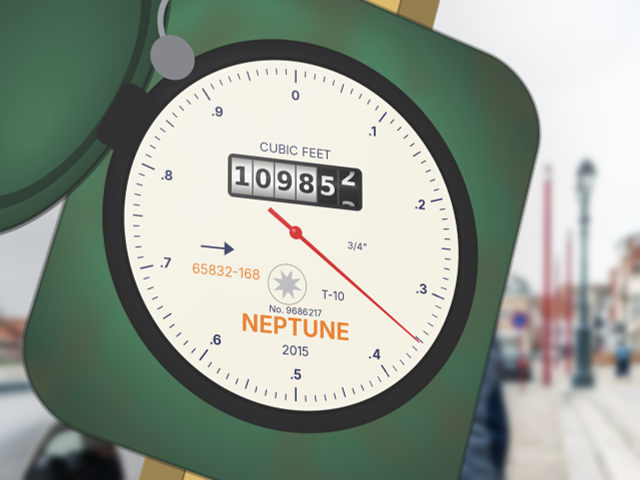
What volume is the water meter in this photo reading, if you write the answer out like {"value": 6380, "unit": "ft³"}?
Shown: {"value": 109852.35, "unit": "ft³"}
